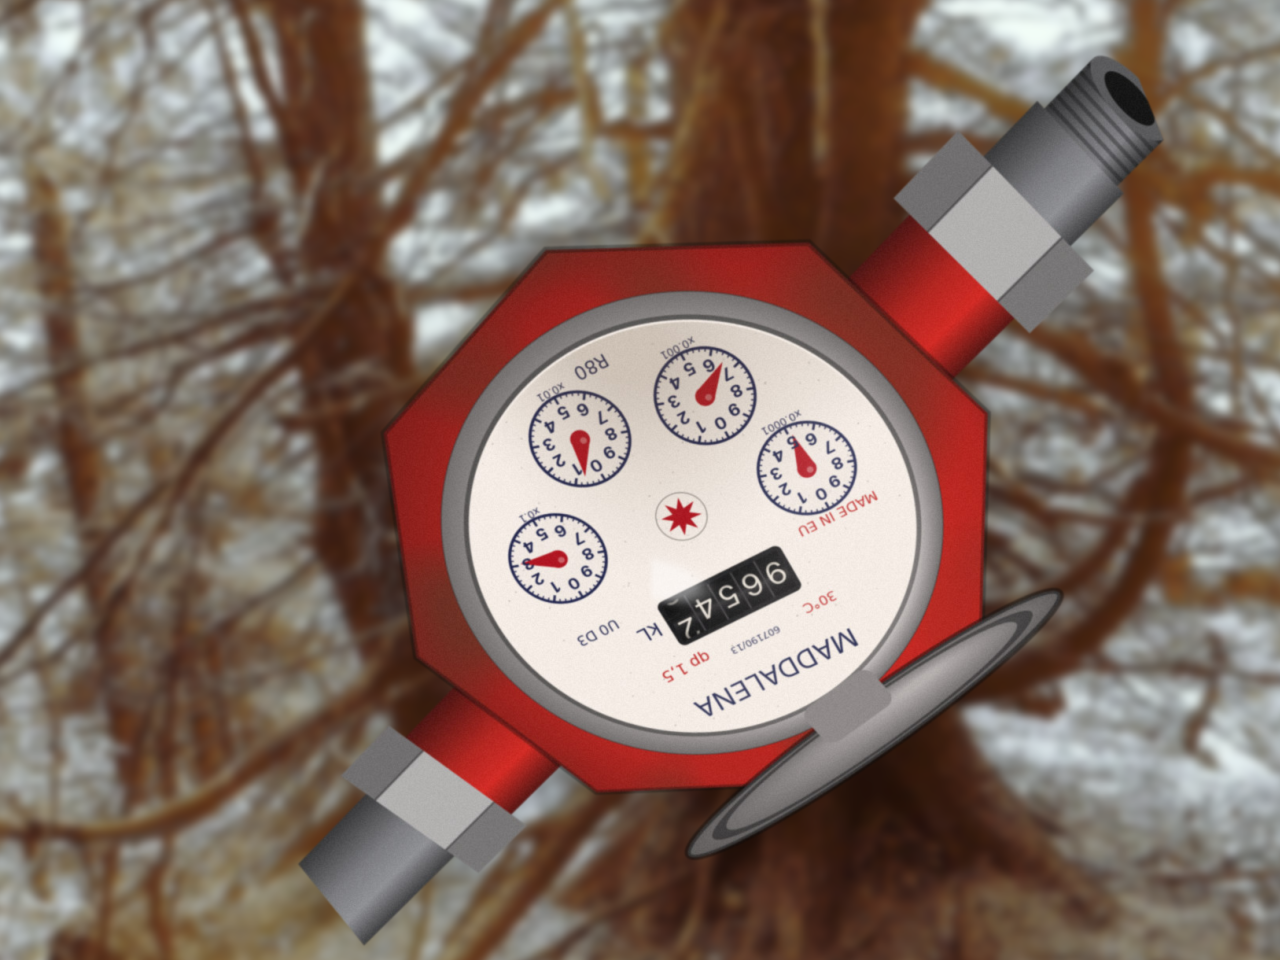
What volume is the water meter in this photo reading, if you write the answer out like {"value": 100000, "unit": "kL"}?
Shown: {"value": 96542.3065, "unit": "kL"}
